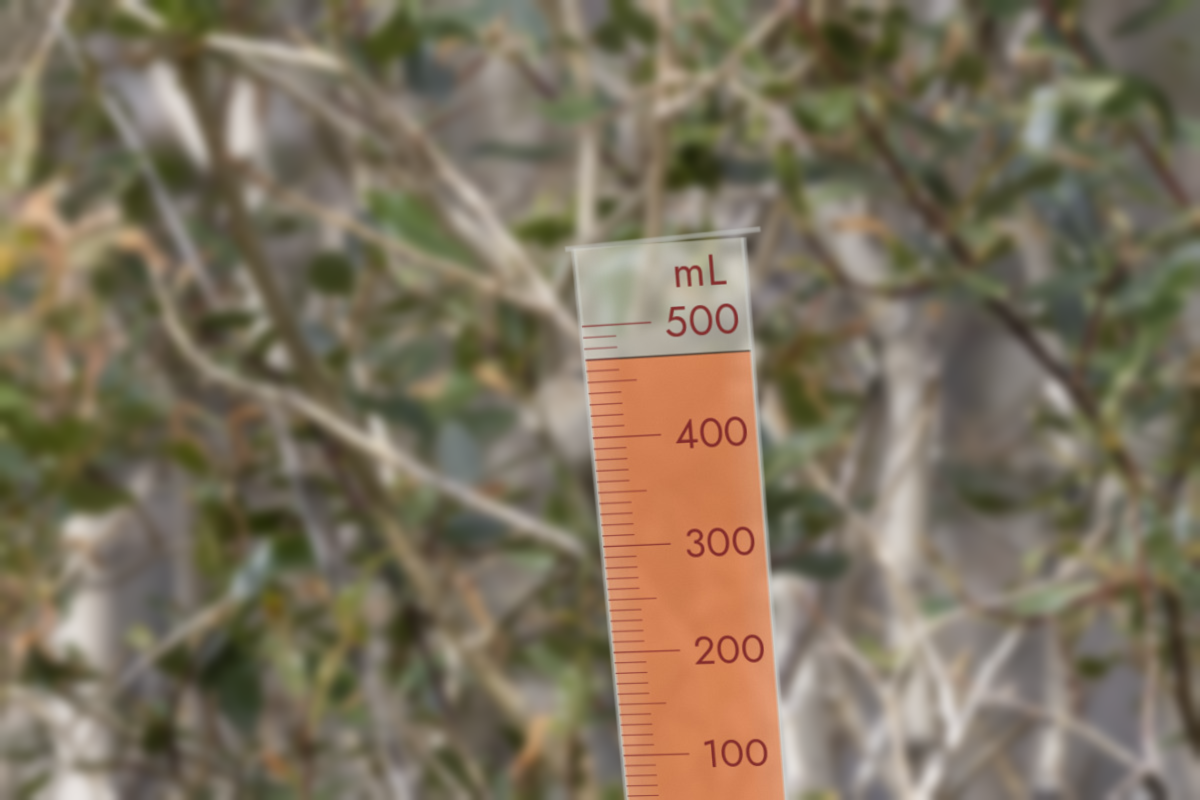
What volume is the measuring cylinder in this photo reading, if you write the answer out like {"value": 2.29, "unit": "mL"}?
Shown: {"value": 470, "unit": "mL"}
